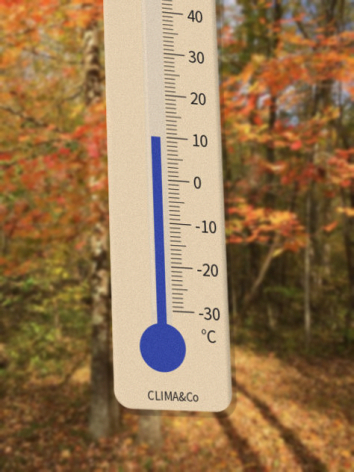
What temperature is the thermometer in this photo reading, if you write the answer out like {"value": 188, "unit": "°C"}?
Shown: {"value": 10, "unit": "°C"}
